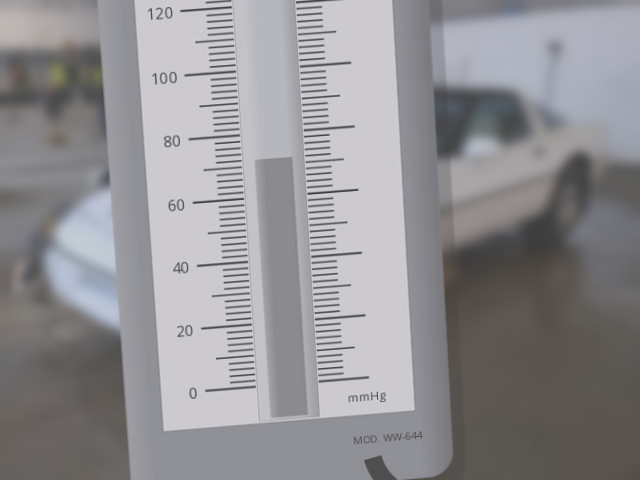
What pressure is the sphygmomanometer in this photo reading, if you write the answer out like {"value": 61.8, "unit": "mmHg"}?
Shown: {"value": 72, "unit": "mmHg"}
